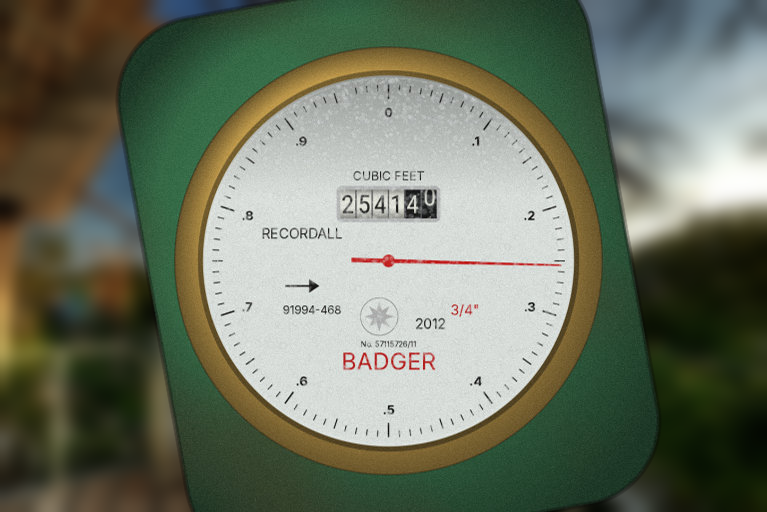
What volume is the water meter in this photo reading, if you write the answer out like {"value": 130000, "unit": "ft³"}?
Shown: {"value": 254140.25, "unit": "ft³"}
